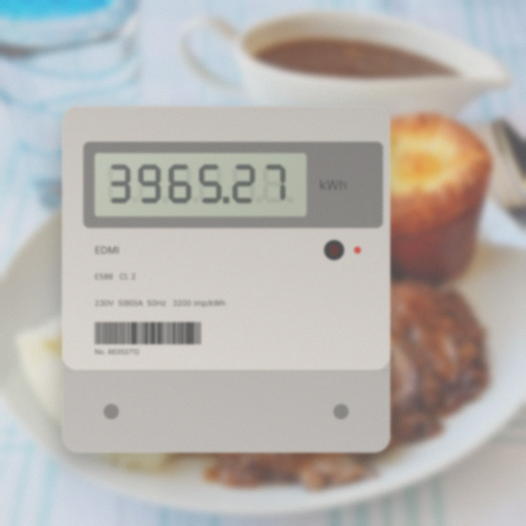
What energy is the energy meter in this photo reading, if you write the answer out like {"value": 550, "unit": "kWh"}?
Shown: {"value": 3965.27, "unit": "kWh"}
